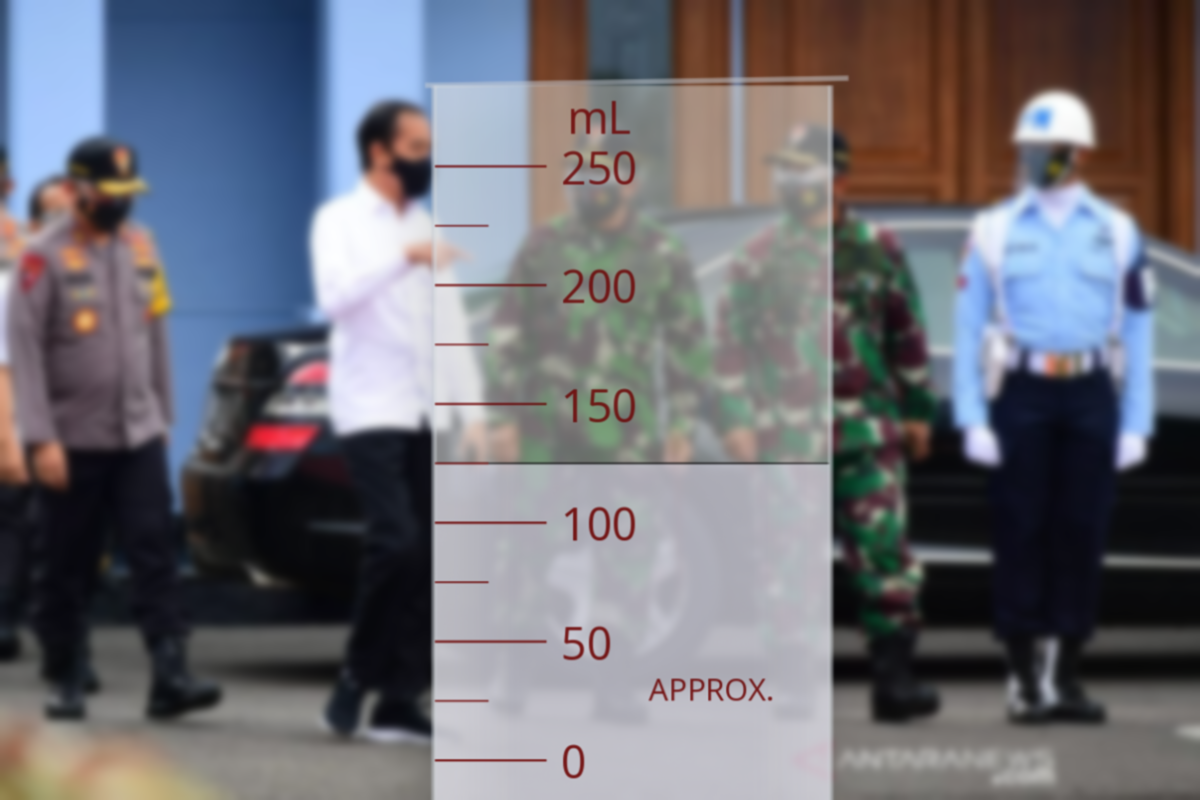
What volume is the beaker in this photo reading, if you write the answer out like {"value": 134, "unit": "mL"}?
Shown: {"value": 125, "unit": "mL"}
